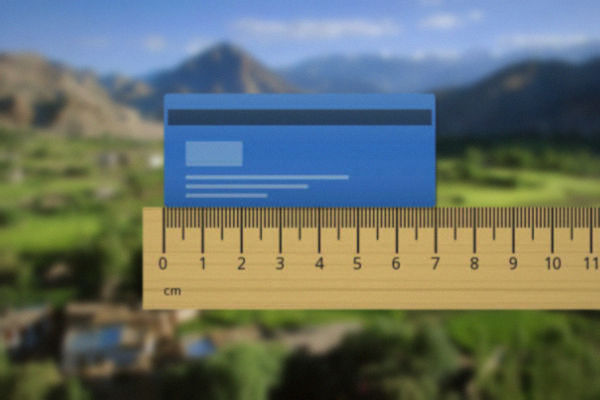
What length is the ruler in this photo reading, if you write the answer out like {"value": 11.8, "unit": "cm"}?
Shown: {"value": 7, "unit": "cm"}
